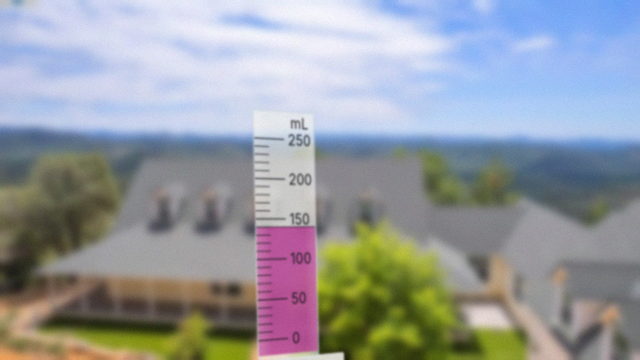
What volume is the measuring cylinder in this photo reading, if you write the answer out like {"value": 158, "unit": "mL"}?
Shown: {"value": 140, "unit": "mL"}
